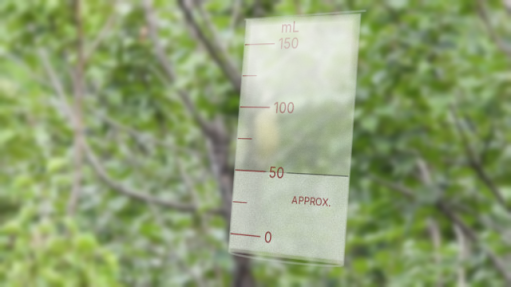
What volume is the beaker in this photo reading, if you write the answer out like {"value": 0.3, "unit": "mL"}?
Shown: {"value": 50, "unit": "mL"}
